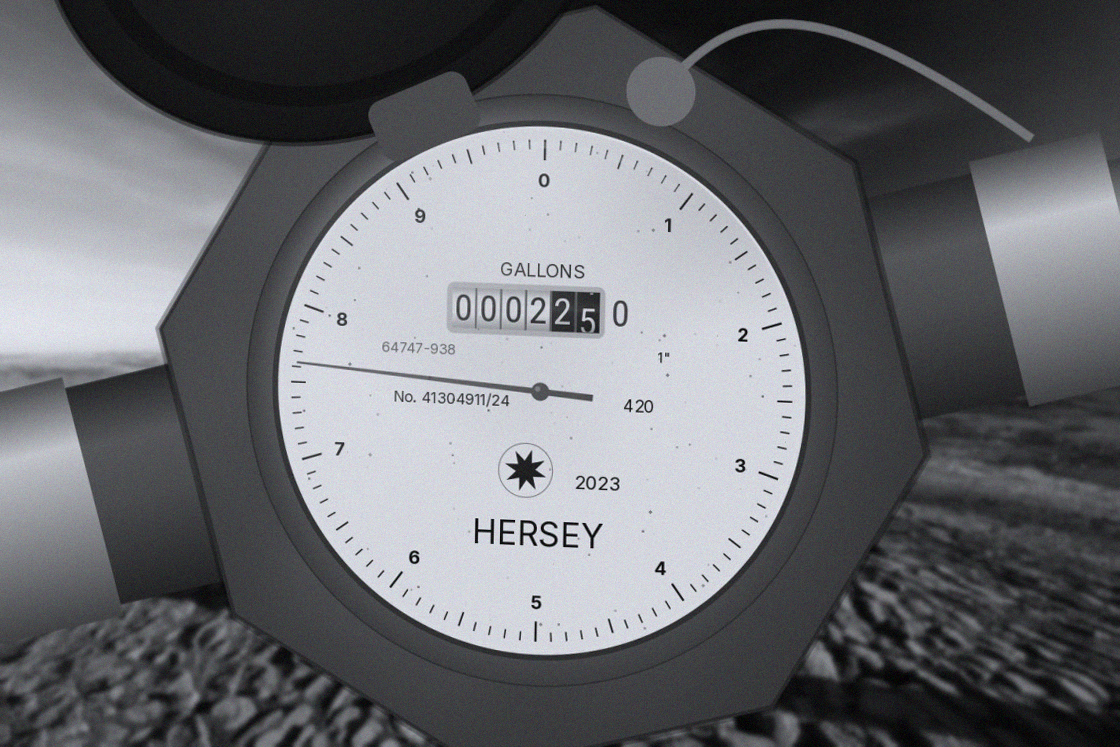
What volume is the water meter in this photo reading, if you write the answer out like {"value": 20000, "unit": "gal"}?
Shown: {"value": 2247.6, "unit": "gal"}
